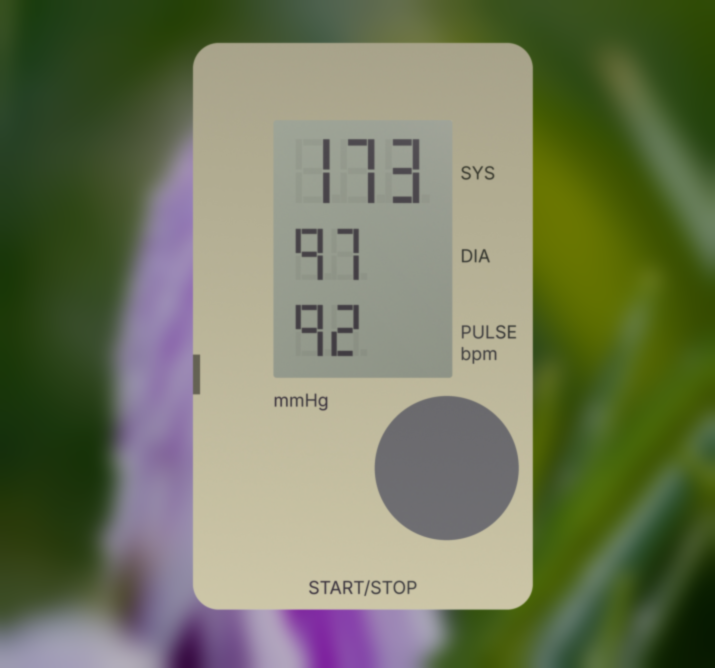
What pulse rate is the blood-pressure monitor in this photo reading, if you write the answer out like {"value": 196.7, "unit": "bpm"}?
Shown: {"value": 92, "unit": "bpm"}
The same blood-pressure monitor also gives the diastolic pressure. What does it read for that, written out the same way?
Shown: {"value": 97, "unit": "mmHg"}
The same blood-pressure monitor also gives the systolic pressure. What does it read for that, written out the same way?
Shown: {"value": 173, "unit": "mmHg"}
